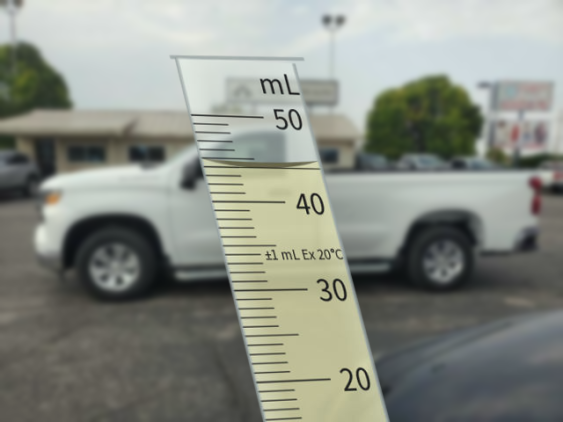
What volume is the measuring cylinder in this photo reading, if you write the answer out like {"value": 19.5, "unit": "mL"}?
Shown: {"value": 44, "unit": "mL"}
